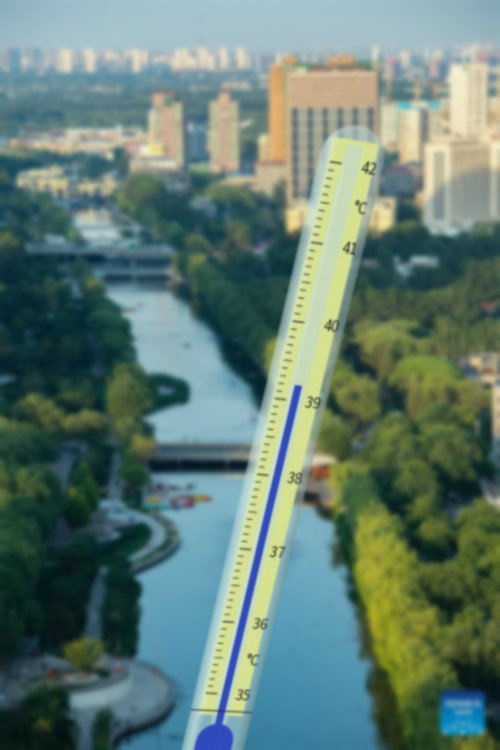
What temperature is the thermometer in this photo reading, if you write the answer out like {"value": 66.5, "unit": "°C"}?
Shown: {"value": 39.2, "unit": "°C"}
